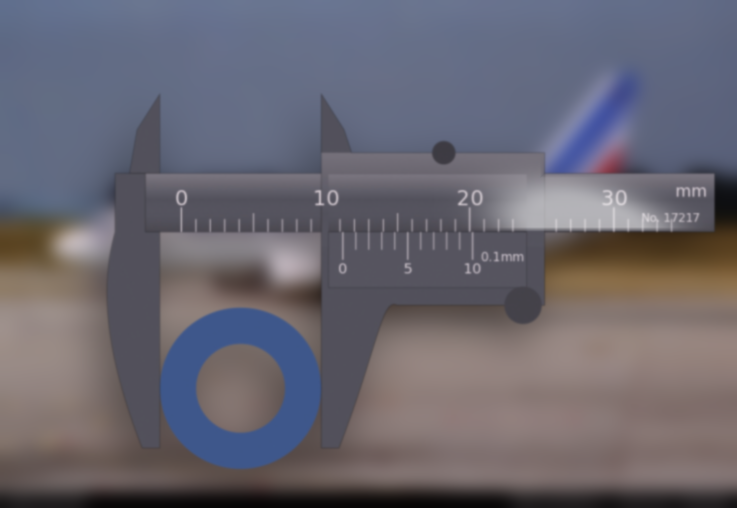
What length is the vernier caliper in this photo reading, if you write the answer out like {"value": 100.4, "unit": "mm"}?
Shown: {"value": 11.2, "unit": "mm"}
